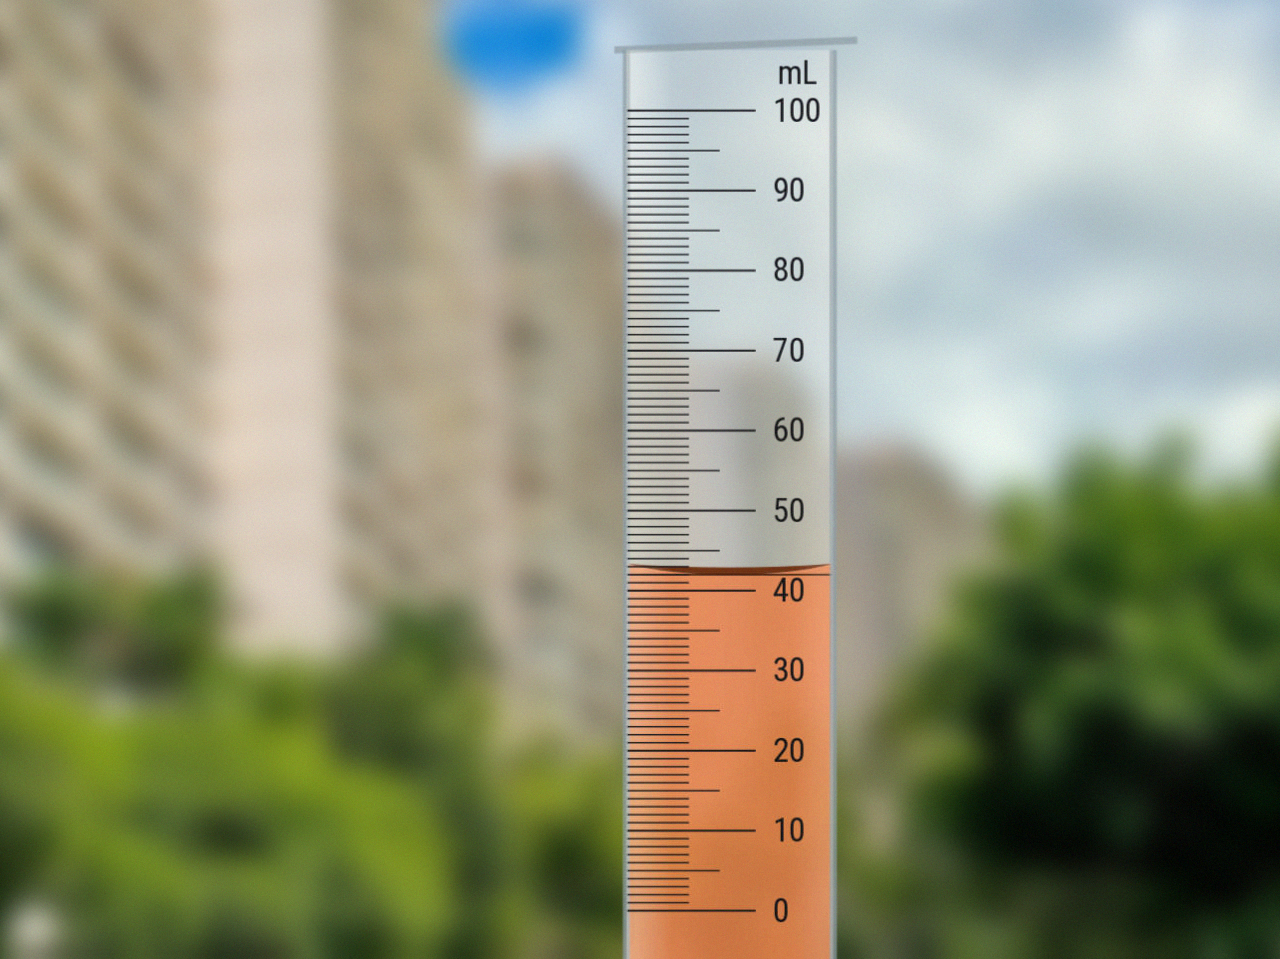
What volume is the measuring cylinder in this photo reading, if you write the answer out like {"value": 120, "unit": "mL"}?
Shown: {"value": 42, "unit": "mL"}
